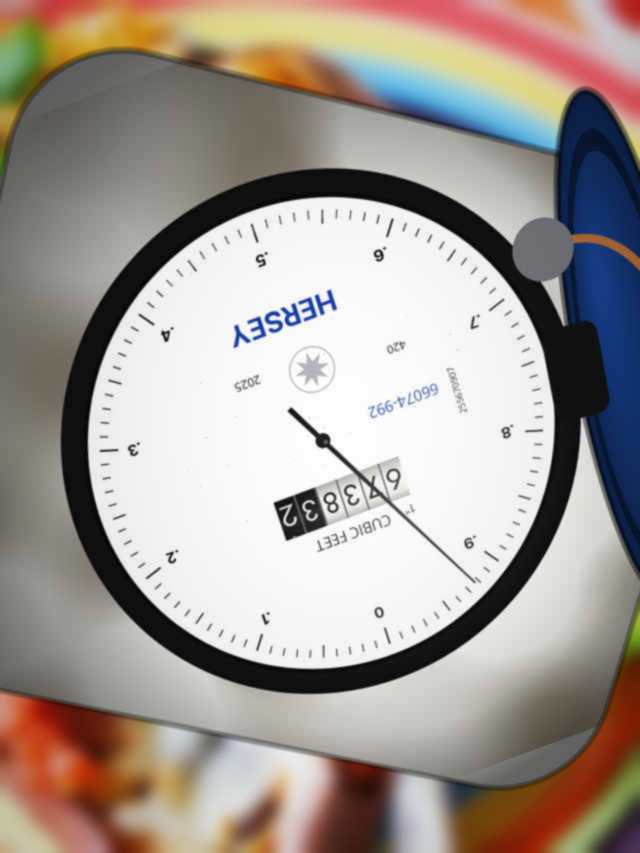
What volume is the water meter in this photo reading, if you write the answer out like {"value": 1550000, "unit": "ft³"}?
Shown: {"value": 673831.92, "unit": "ft³"}
